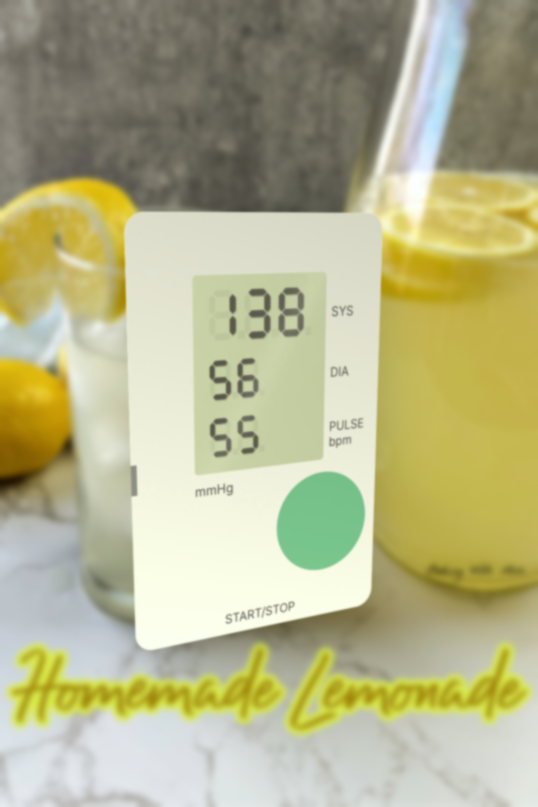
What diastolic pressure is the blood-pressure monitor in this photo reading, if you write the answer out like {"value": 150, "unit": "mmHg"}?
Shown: {"value": 56, "unit": "mmHg"}
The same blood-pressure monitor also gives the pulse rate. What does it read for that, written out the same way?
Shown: {"value": 55, "unit": "bpm"}
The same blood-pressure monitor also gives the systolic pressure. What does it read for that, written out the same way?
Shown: {"value": 138, "unit": "mmHg"}
